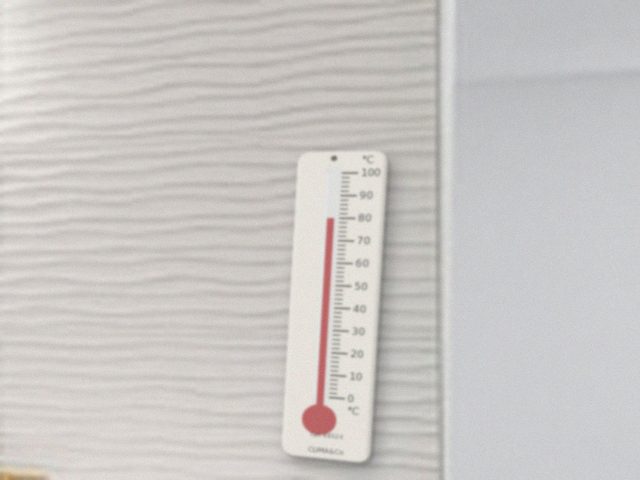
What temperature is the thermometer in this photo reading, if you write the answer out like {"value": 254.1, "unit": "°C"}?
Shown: {"value": 80, "unit": "°C"}
